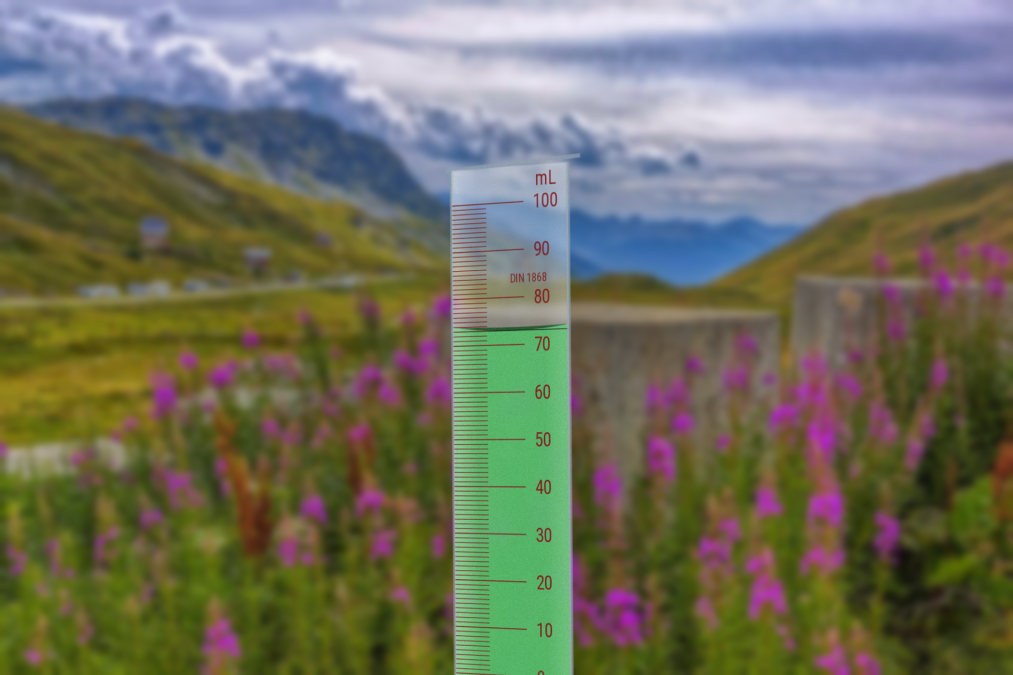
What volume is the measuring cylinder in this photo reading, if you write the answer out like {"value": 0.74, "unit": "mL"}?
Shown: {"value": 73, "unit": "mL"}
